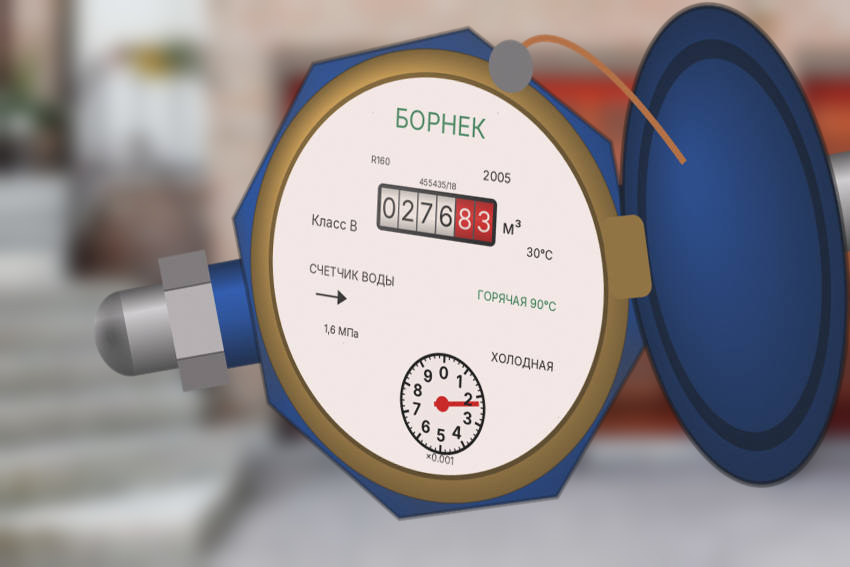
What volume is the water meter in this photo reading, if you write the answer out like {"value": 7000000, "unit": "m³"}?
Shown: {"value": 276.832, "unit": "m³"}
